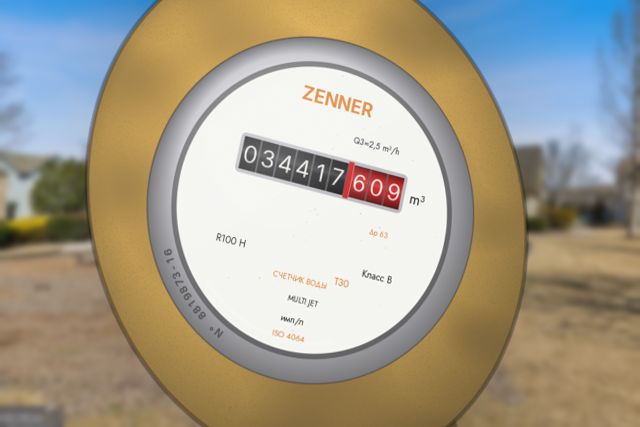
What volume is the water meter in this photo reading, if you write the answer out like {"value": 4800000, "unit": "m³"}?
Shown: {"value": 34417.609, "unit": "m³"}
